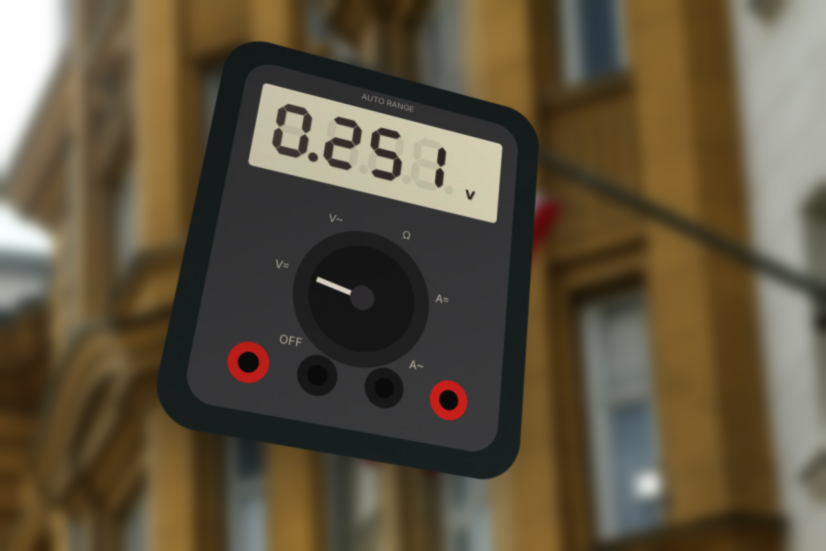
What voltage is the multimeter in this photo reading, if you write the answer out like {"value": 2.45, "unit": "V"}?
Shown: {"value": 0.251, "unit": "V"}
